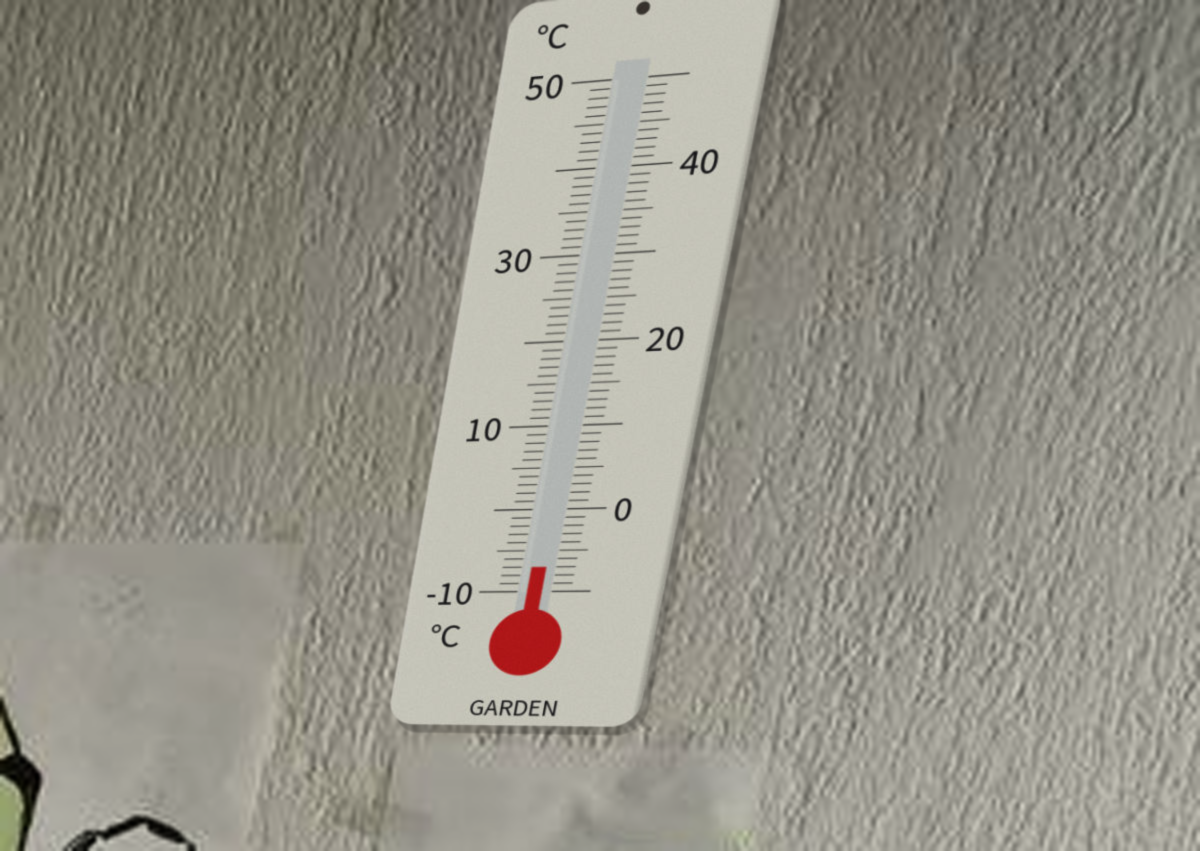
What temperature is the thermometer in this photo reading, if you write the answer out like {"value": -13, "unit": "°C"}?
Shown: {"value": -7, "unit": "°C"}
